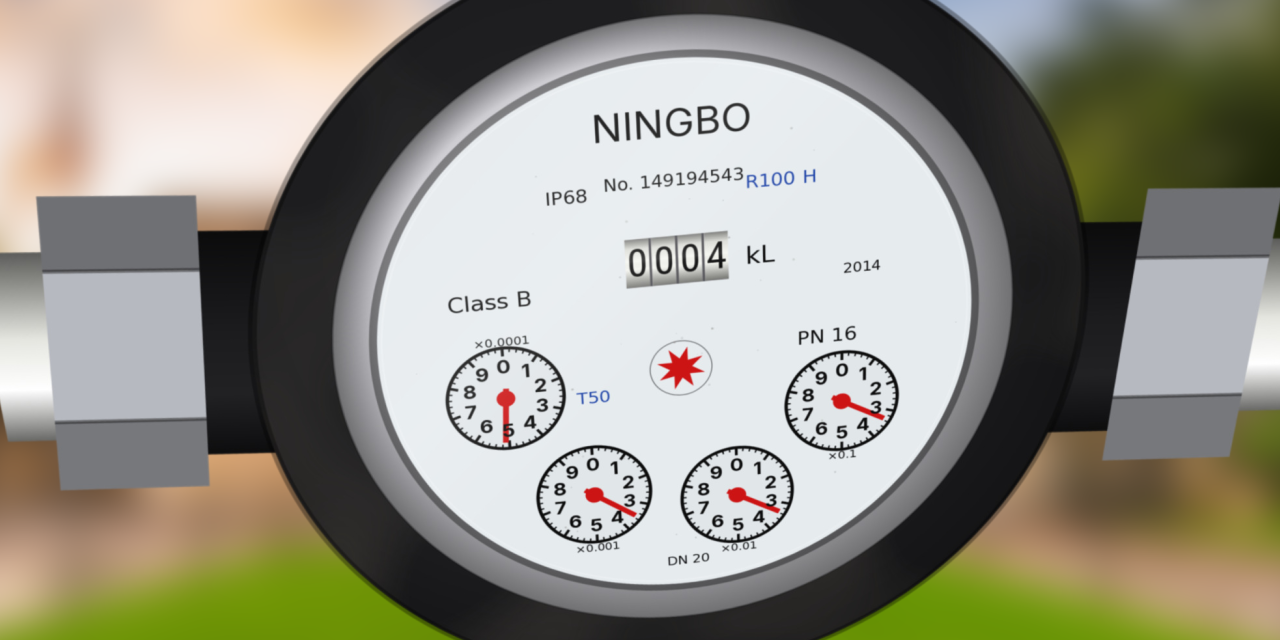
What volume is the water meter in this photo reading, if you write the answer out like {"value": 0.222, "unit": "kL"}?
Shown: {"value": 4.3335, "unit": "kL"}
